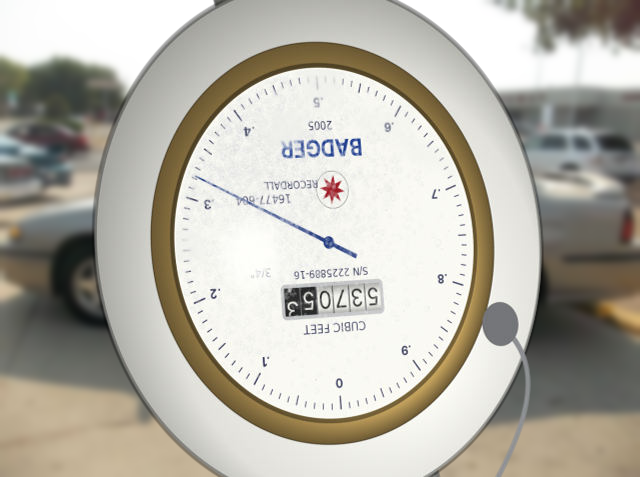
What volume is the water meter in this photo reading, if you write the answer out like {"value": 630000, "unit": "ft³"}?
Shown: {"value": 537053.32, "unit": "ft³"}
